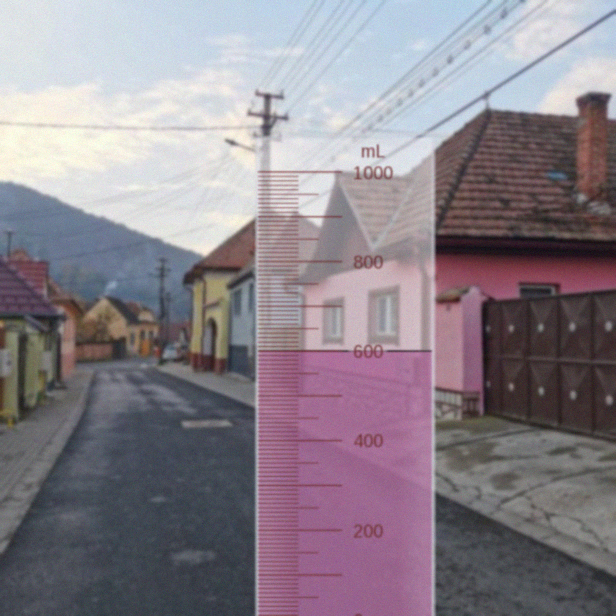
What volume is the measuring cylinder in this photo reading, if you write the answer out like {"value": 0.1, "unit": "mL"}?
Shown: {"value": 600, "unit": "mL"}
